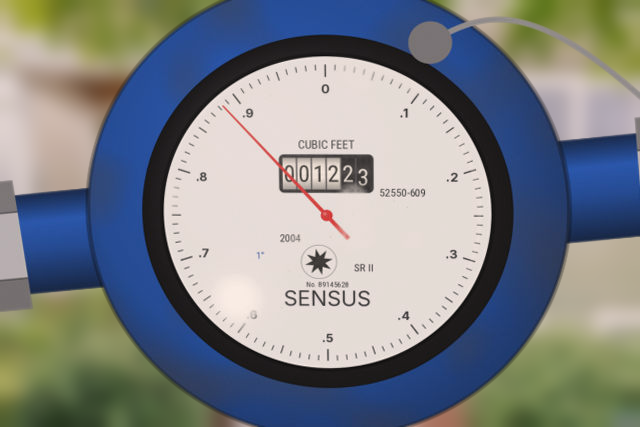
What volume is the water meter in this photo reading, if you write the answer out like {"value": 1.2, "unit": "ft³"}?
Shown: {"value": 1222.88, "unit": "ft³"}
